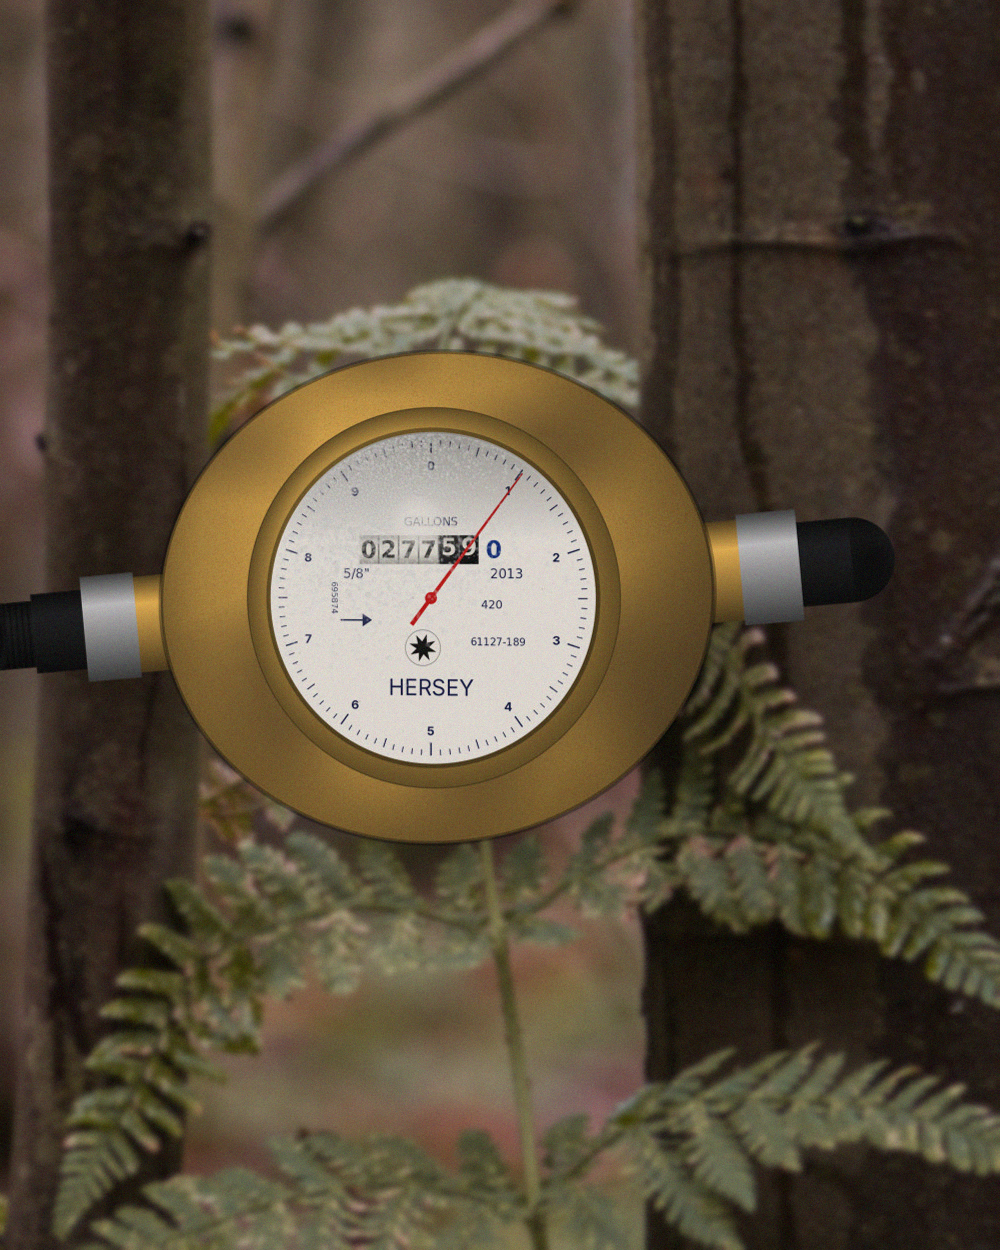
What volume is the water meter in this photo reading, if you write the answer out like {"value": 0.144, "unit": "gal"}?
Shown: {"value": 277591.0, "unit": "gal"}
